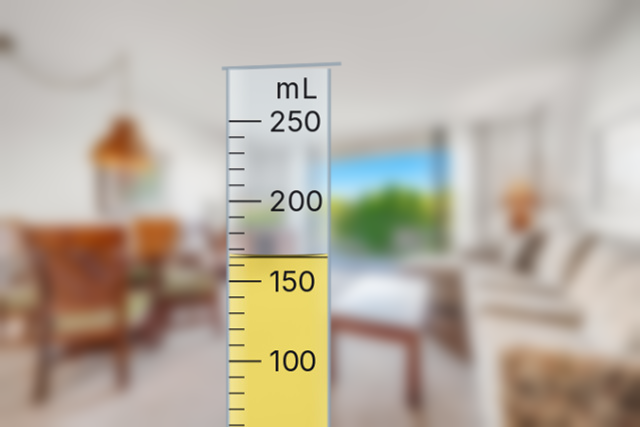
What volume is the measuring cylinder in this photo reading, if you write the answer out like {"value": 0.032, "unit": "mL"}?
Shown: {"value": 165, "unit": "mL"}
